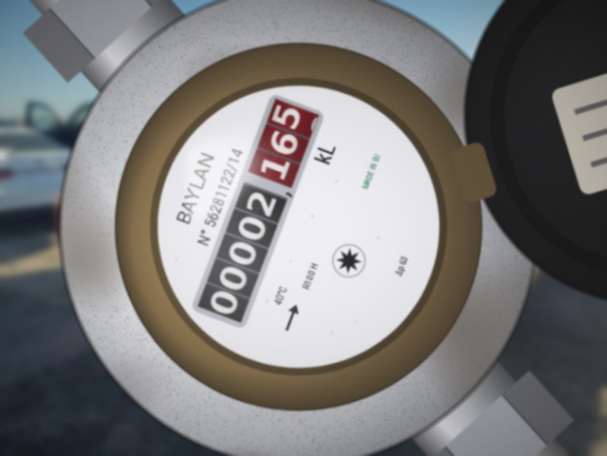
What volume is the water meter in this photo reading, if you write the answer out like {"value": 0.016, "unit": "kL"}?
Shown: {"value": 2.165, "unit": "kL"}
